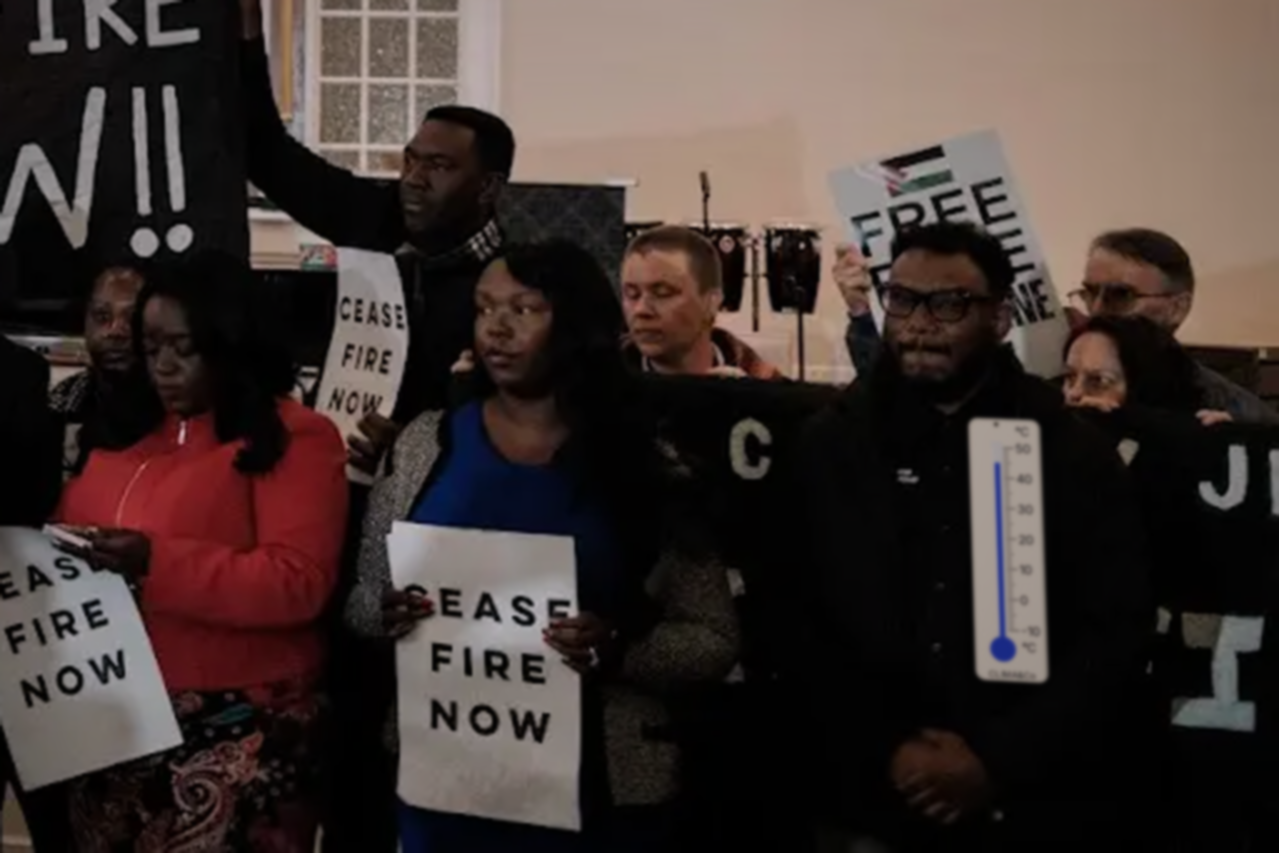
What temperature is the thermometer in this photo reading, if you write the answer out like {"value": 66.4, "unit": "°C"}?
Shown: {"value": 45, "unit": "°C"}
